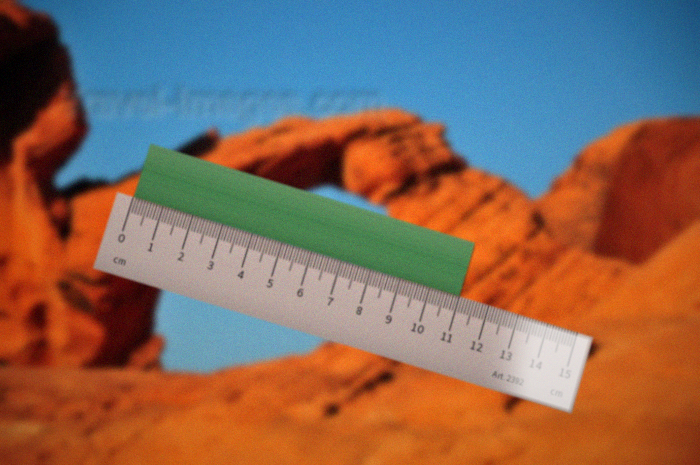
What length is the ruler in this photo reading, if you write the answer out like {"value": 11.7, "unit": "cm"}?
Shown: {"value": 11, "unit": "cm"}
